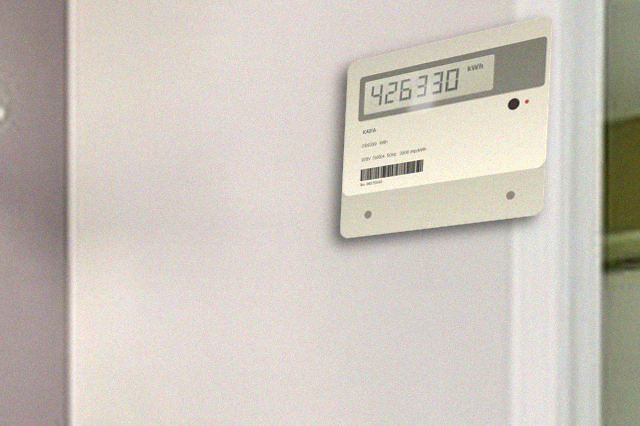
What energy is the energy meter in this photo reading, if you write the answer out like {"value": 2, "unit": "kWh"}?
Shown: {"value": 426330, "unit": "kWh"}
